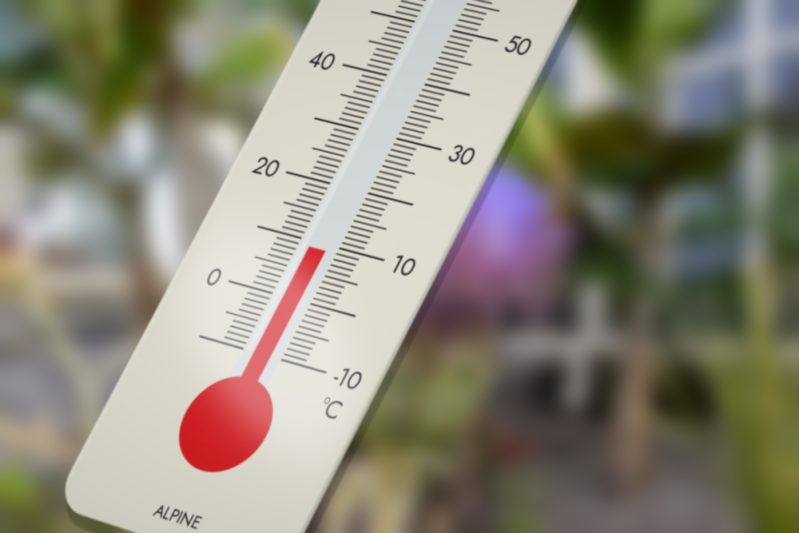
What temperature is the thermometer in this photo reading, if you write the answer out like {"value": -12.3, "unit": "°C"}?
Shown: {"value": 9, "unit": "°C"}
